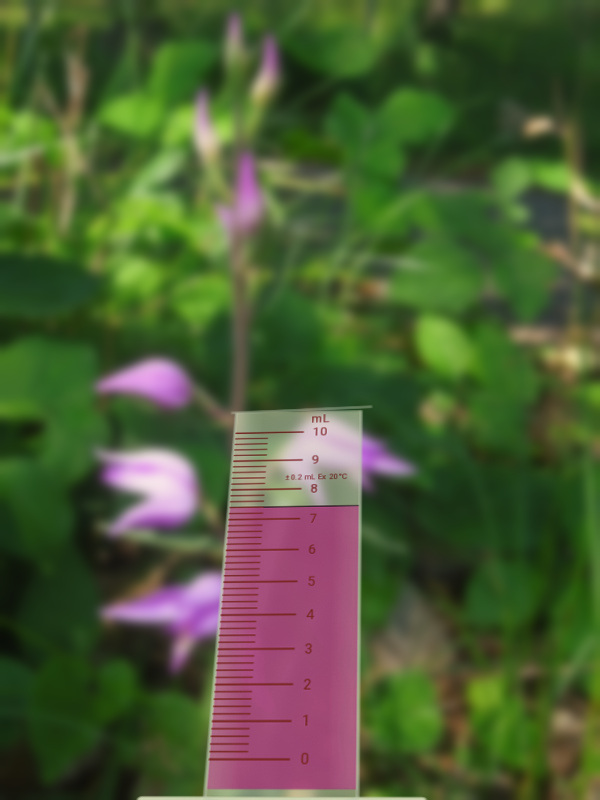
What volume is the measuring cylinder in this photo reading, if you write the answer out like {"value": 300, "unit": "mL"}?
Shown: {"value": 7.4, "unit": "mL"}
